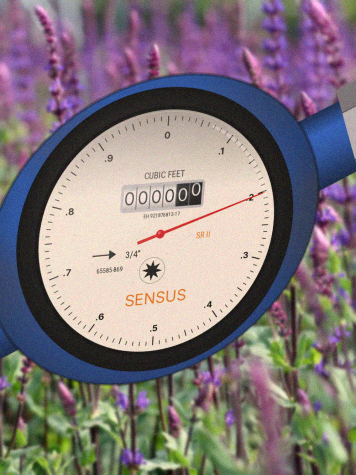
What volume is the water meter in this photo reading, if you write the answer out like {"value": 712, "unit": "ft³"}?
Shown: {"value": 0.20, "unit": "ft³"}
